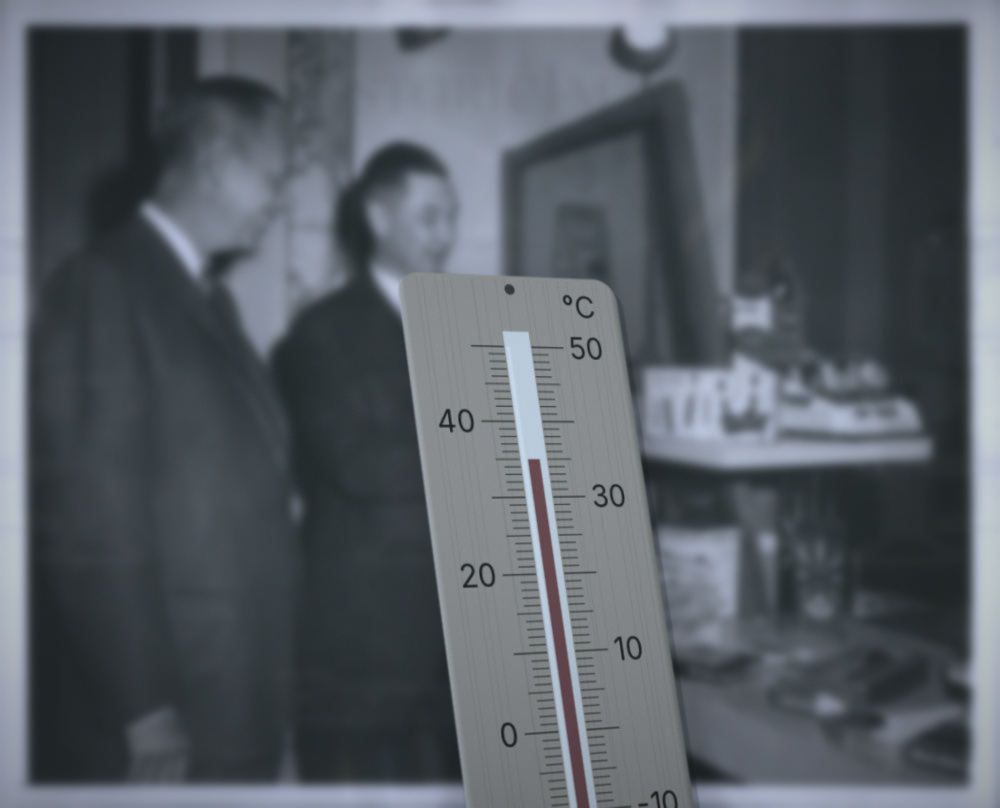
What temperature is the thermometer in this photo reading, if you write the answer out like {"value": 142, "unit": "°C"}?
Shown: {"value": 35, "unit": "°C"}
